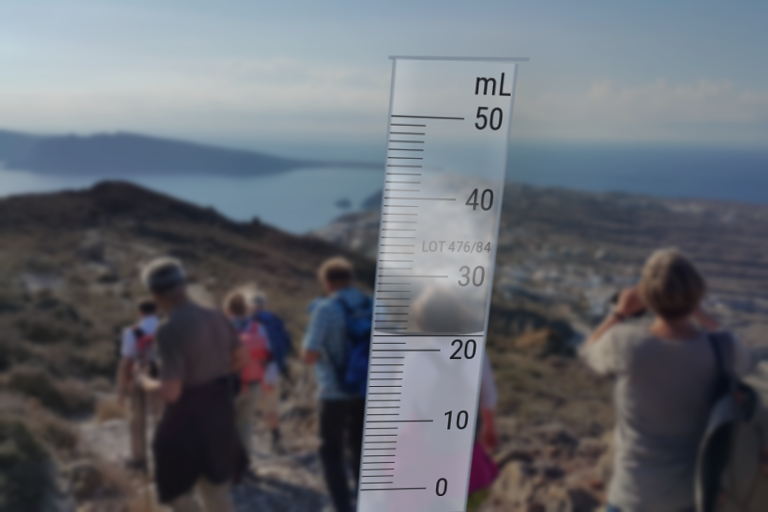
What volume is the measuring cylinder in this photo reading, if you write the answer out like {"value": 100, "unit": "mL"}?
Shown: {"value": 22, "unit": "mL"}
